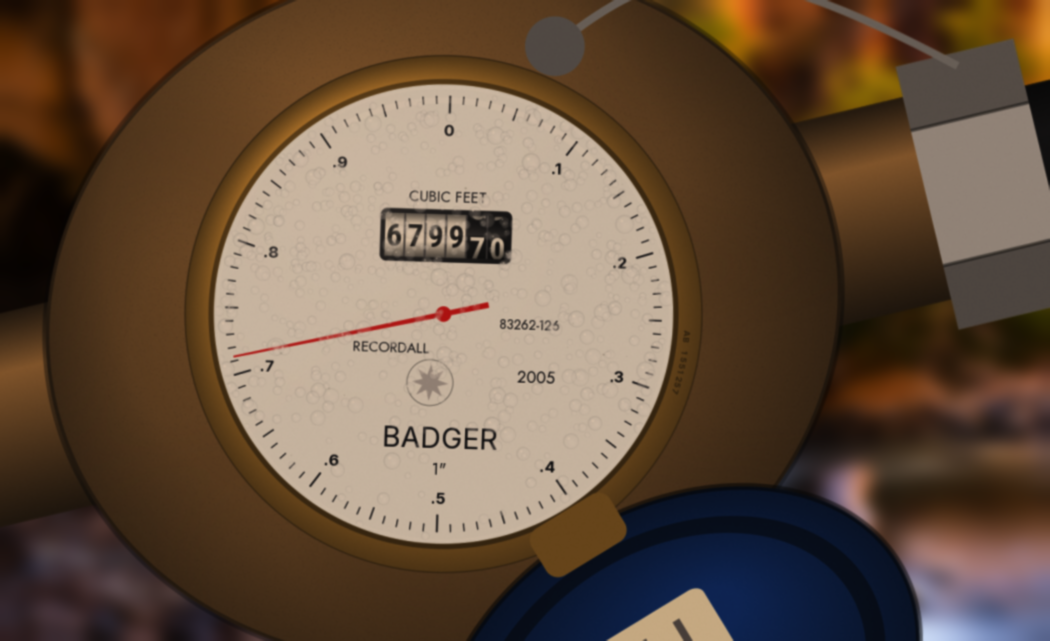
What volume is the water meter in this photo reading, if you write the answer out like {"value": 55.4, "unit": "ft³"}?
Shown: {"value": 679969.71, "unit": "ft³"}
